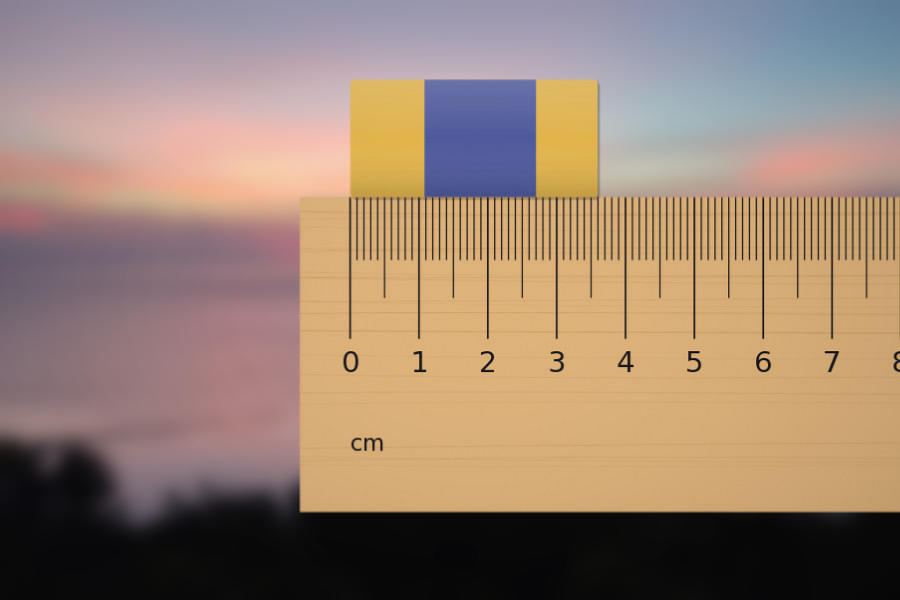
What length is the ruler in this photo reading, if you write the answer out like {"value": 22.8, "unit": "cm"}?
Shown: {"value": 3.6, "unit": "cm"}
